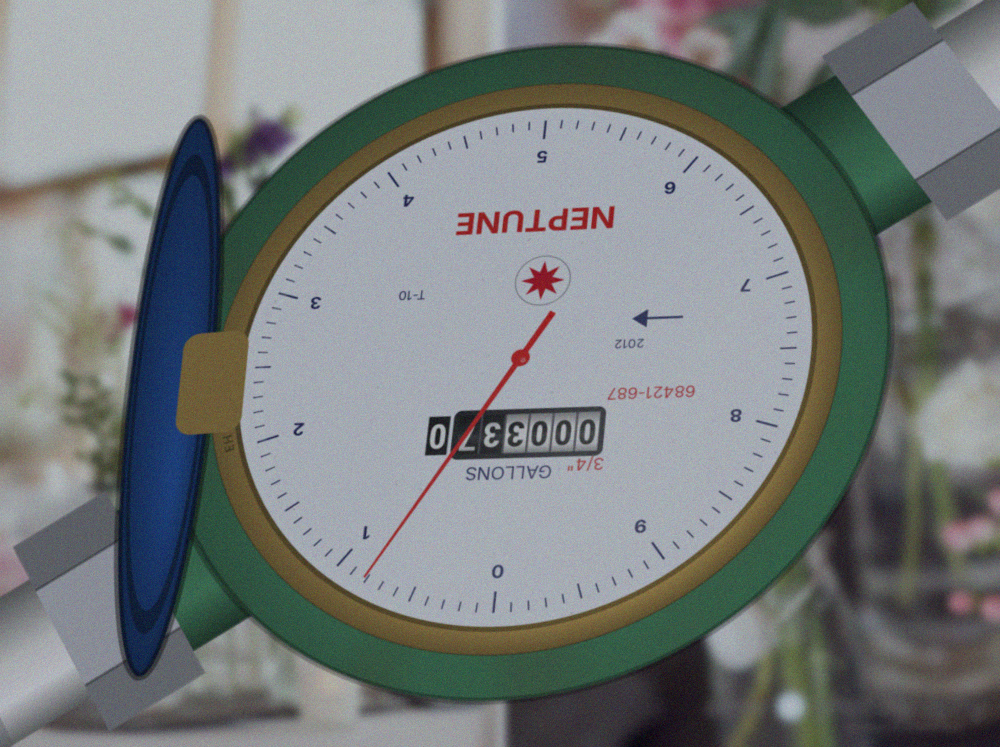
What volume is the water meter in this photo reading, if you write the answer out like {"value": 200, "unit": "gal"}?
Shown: {"value": 3370.8, "unit": "gal"}
